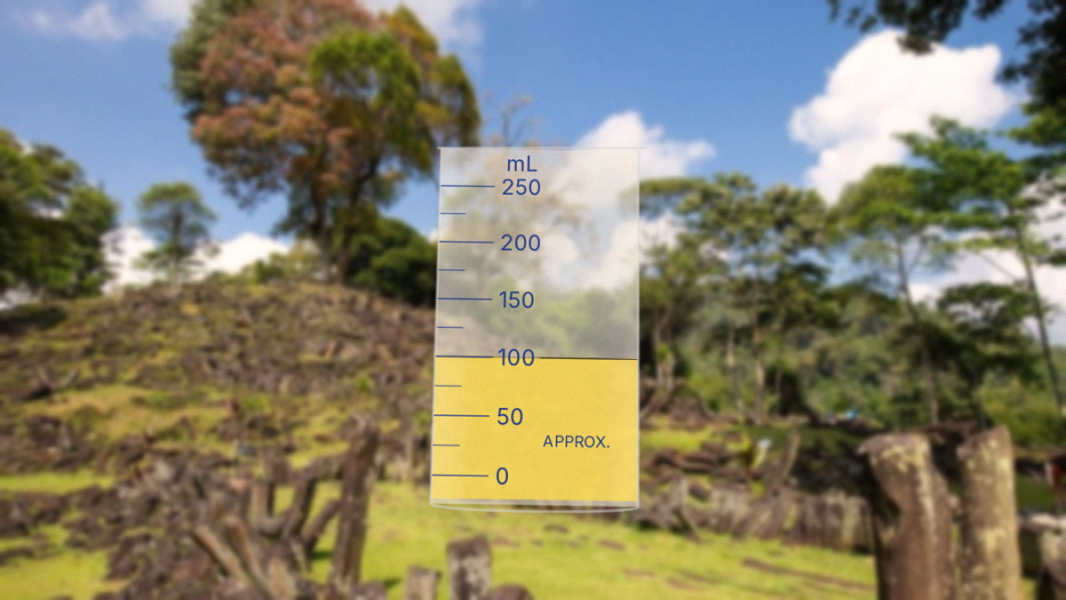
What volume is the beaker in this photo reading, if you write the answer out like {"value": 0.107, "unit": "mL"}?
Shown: {"value": 100, "unit": "mL"}
